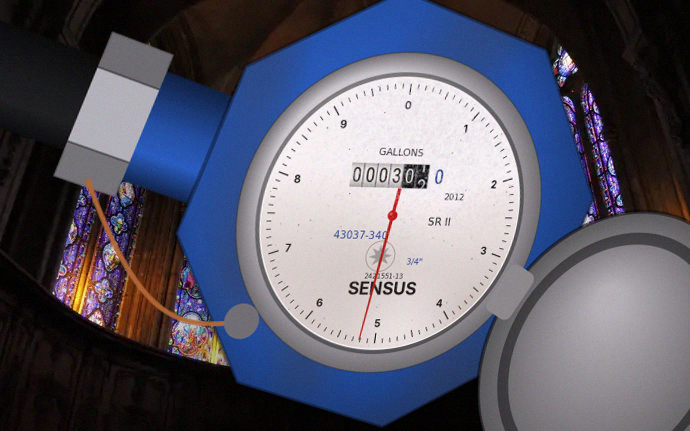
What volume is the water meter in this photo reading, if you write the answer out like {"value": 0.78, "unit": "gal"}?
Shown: {"value": 3015.2, "unit": "gal"}
